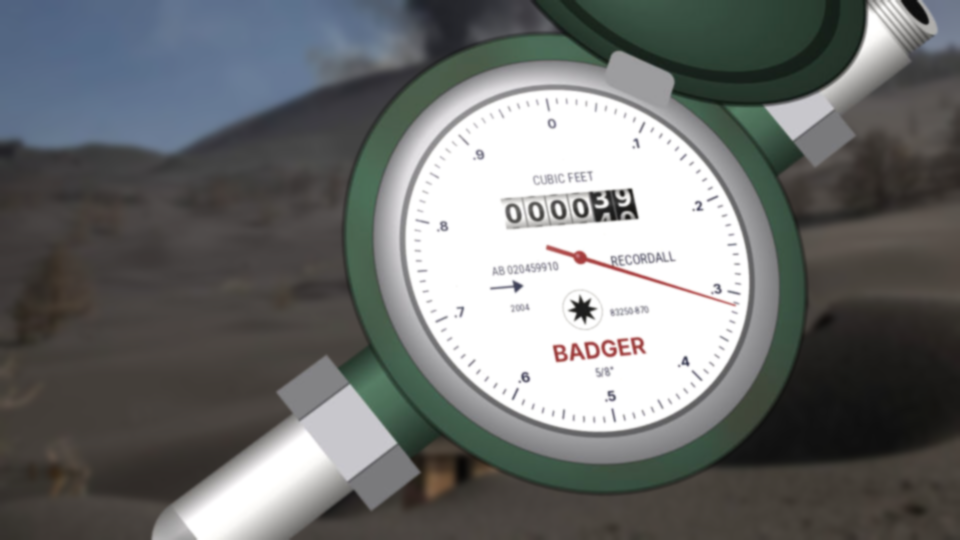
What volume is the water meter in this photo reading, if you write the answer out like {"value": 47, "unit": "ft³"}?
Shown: {"value": 39.31, "unit": "ft³"}
